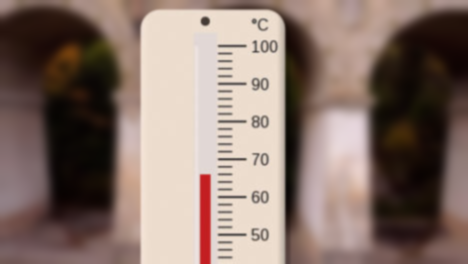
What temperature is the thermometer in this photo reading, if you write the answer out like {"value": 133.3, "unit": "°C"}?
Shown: {"value": 66, "unit": "°C"}
